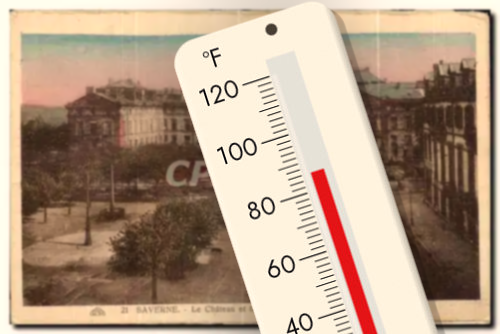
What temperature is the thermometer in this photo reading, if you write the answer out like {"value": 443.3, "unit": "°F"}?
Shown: {"value": 86, "unit": "°F"}
